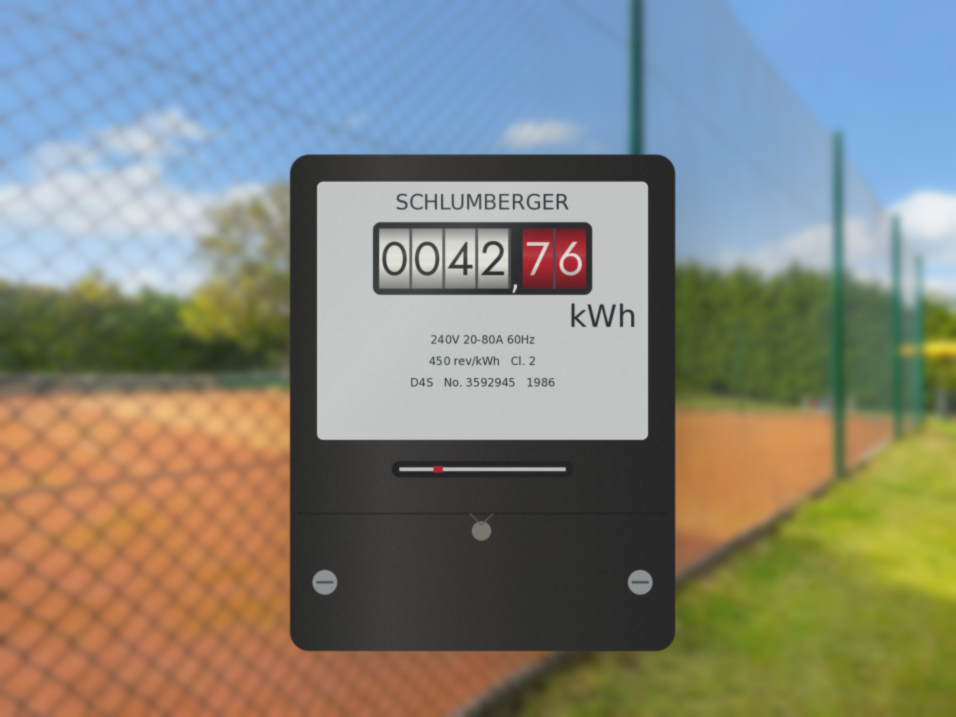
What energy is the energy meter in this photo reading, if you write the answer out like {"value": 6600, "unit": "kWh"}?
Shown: {"value": 42.76, "unit": "kWh"}
